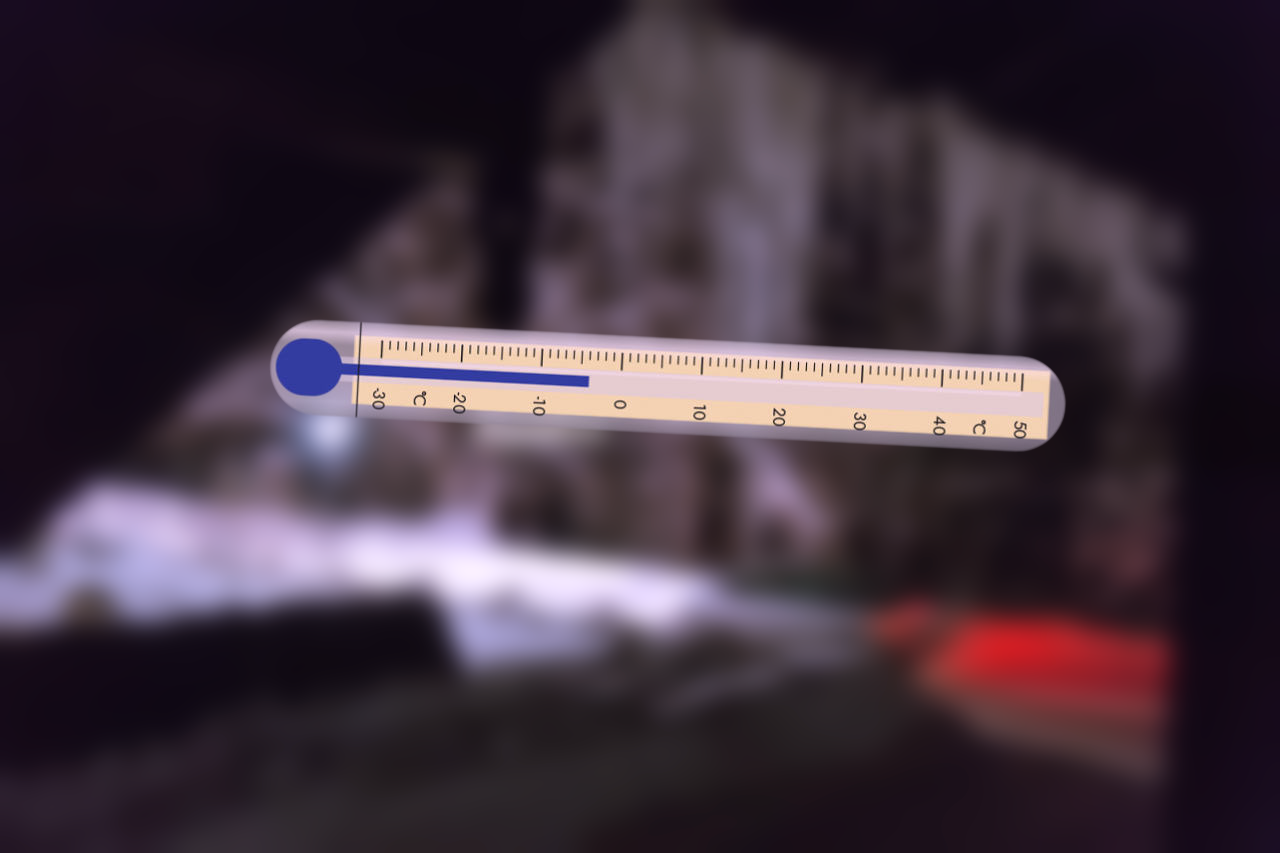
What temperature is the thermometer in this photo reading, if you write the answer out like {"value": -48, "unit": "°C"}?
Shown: {"value": -4, "unit": "°C"}
